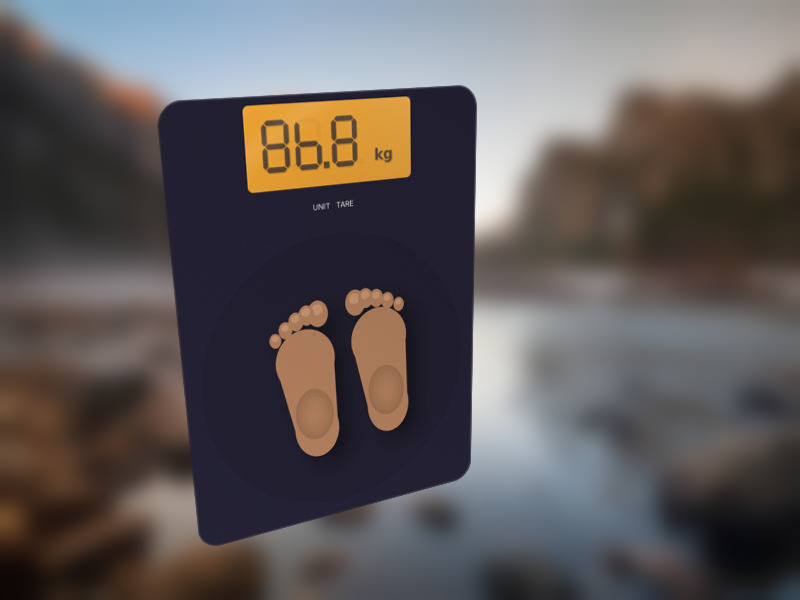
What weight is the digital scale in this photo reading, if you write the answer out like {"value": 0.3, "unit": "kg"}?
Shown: {"value": 86.8, "unit": "kg"}
